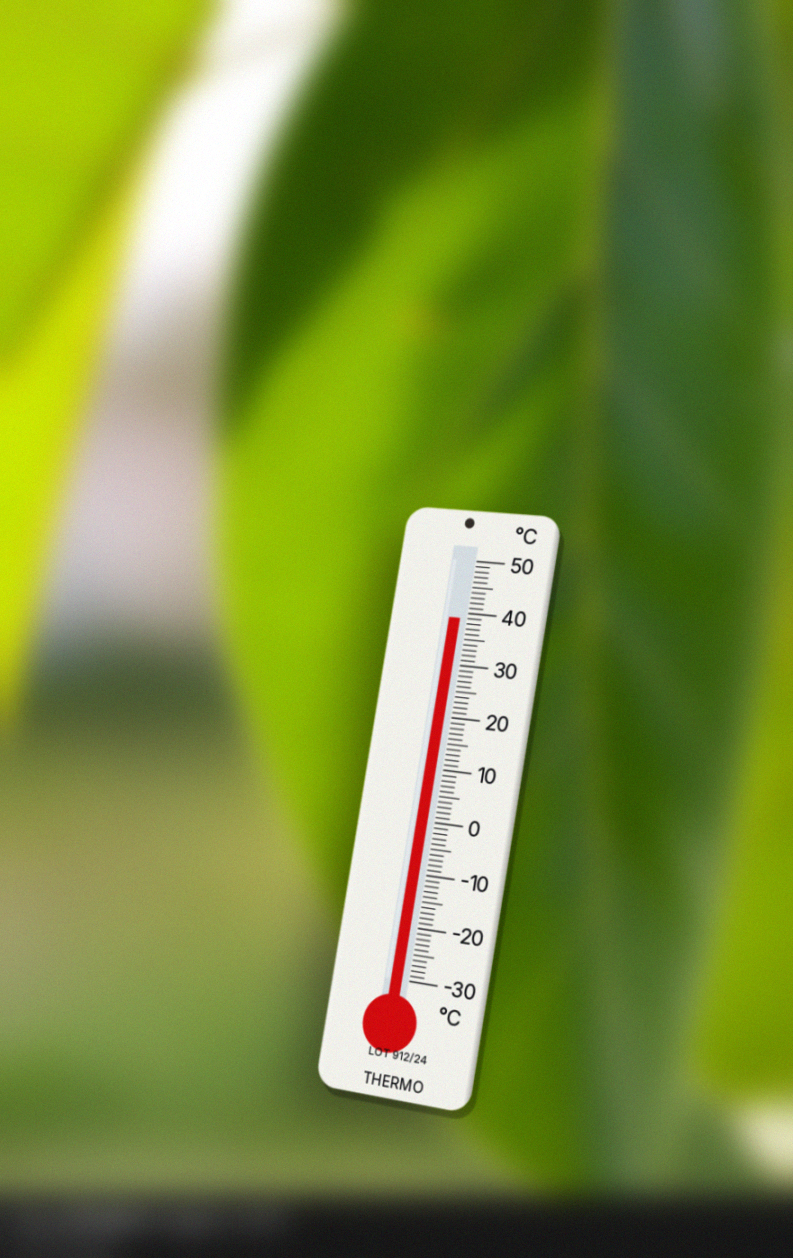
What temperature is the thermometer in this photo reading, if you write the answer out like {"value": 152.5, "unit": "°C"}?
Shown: {"value": 39, "unit": "°C"}
